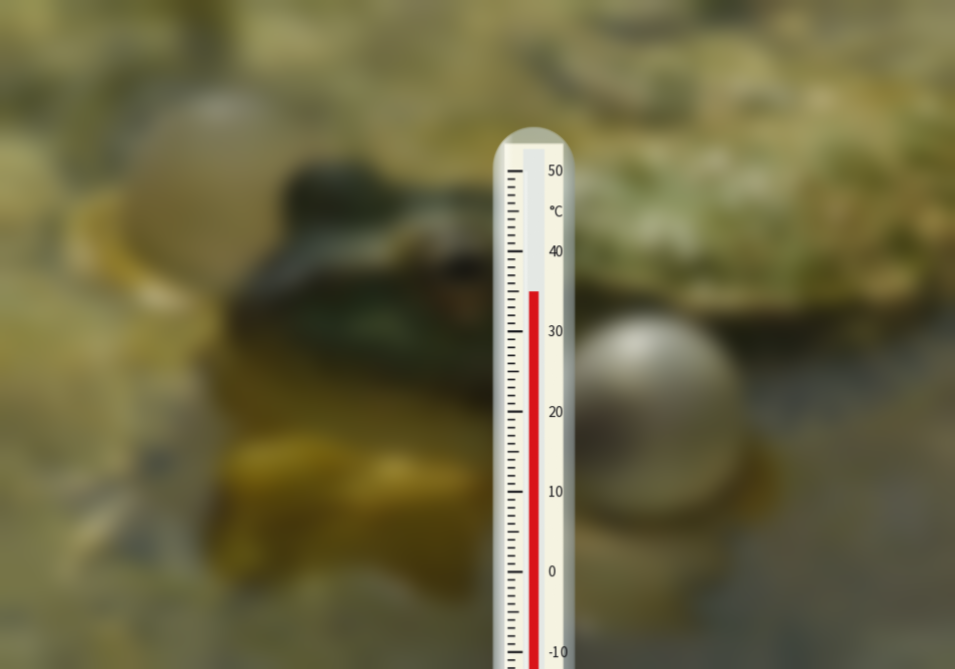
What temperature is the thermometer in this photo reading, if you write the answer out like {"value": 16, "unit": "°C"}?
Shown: {"value": 35, "unit": "°C"}
